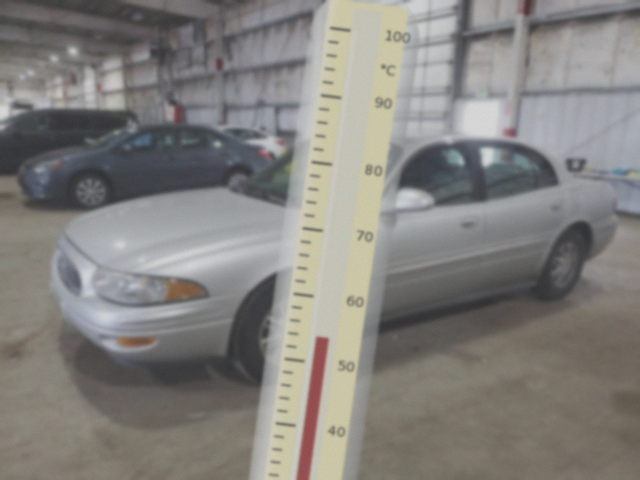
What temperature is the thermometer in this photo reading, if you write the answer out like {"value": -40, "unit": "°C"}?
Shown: {"value": 54, "unit": "°C"}
